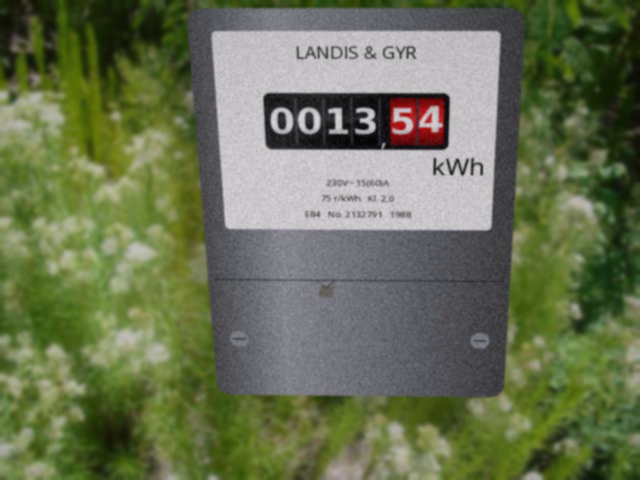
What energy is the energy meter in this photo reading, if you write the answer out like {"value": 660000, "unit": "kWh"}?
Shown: {"value": 13.54, "unit": "kWh"}
